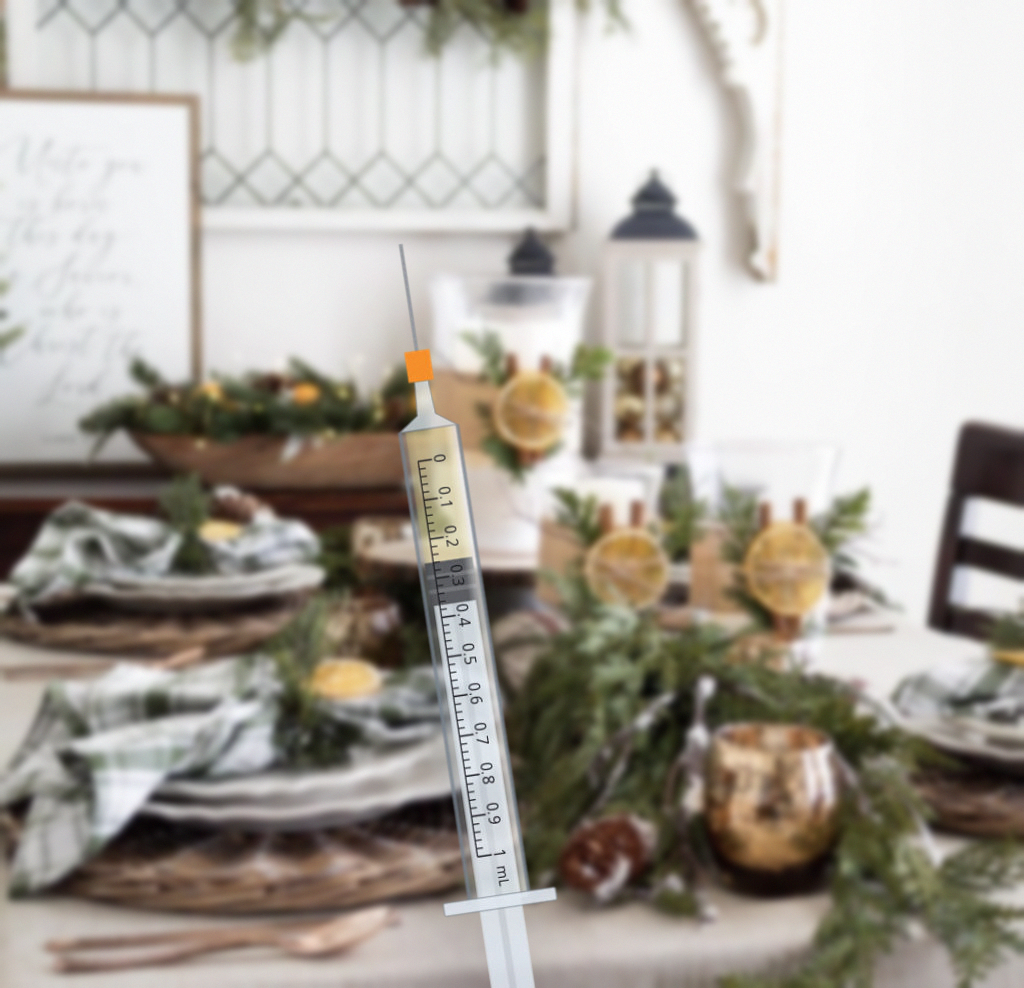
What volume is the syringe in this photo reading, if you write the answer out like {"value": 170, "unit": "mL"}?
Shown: {"value": 0.26, "unit": "mL"}
